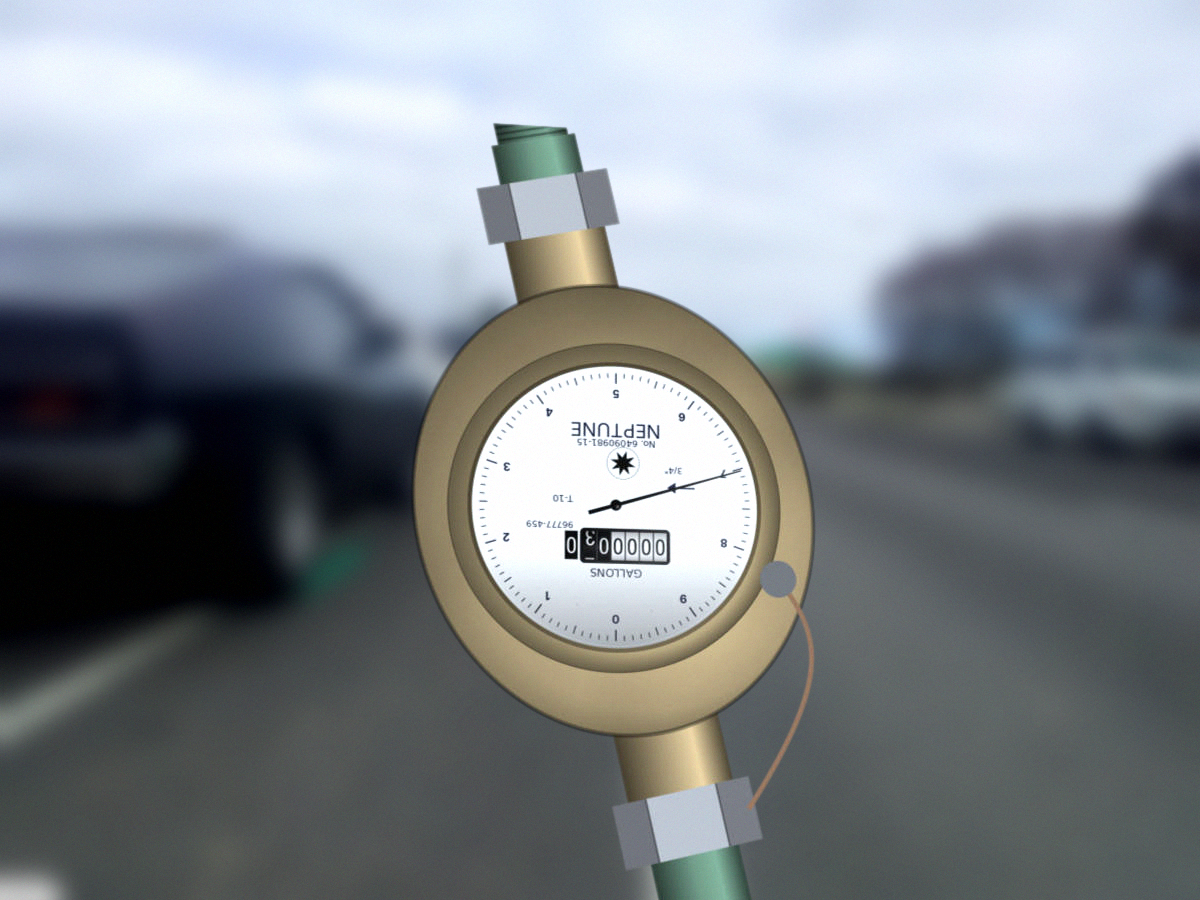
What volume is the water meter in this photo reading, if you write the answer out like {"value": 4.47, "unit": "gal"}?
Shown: {"value": 27.0, "unit": "gal"}
